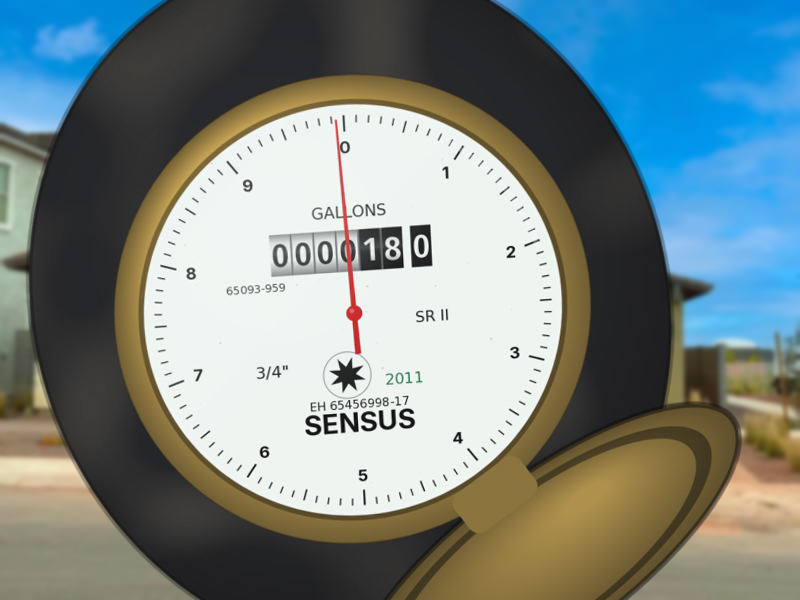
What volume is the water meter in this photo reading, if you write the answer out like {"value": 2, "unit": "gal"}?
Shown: {"value": 179.9, "unit": "gal"}
